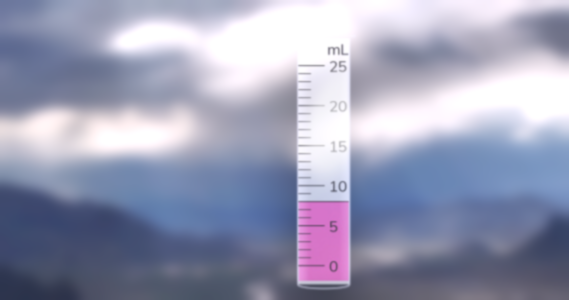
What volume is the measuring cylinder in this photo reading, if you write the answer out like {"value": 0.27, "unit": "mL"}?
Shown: {"value": 8, "unit": "mL"}
